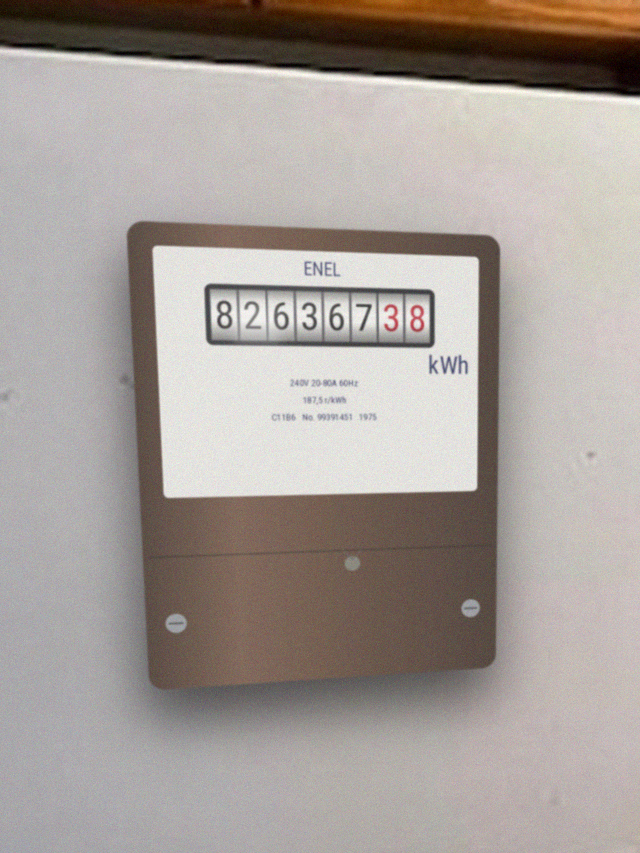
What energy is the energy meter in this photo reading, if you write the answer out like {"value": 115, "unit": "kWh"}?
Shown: {"value": 826367.38, "unit": "kWh"}
